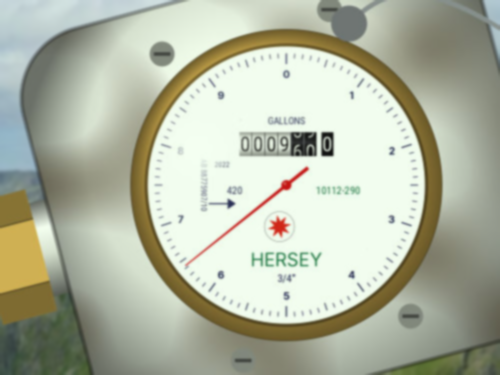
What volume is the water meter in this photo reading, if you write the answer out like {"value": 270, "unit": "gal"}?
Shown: {"value": 9596.4, "unit": "gal"}
